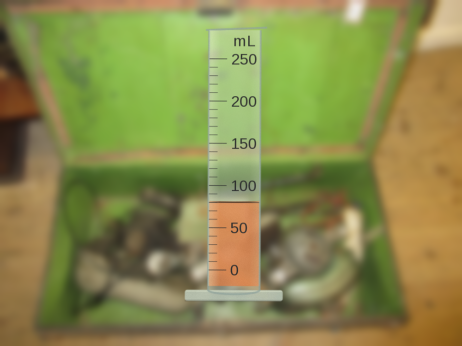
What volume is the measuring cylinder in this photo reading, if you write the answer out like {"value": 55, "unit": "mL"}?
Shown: {"value": 80, "unit": "mL"}
